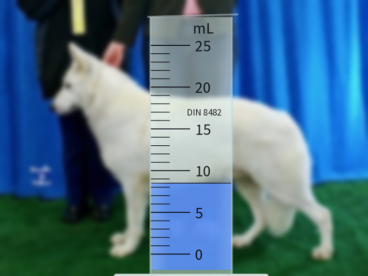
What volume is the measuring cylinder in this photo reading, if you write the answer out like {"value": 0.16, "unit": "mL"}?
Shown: {"value": 8.5, "unit": "mL"}
